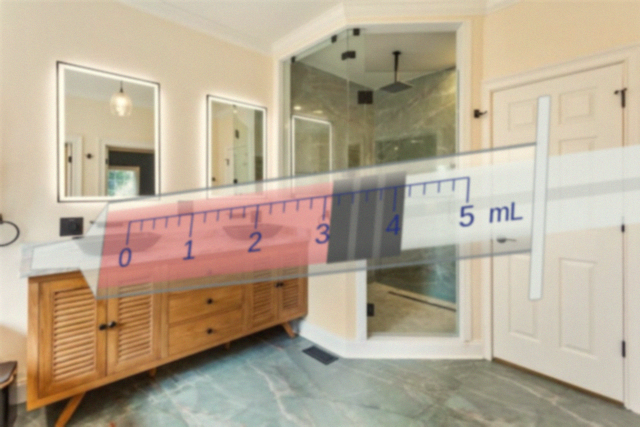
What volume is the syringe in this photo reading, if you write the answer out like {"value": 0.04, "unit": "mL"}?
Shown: {"value": 3.1, "unit": "mL"}
